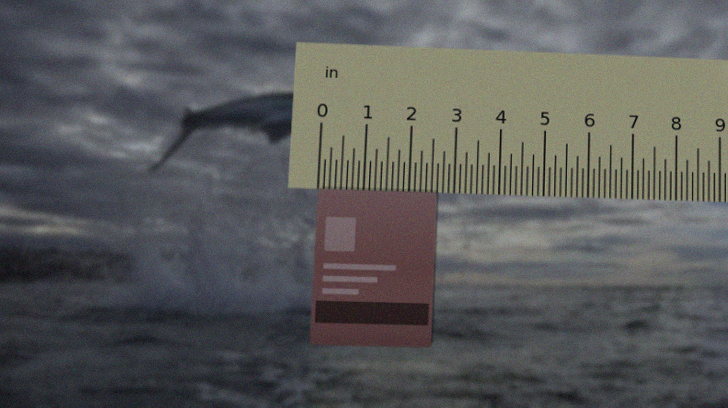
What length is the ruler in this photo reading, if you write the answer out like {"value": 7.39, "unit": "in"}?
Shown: {"value": 2.625, "unit": "in"}
